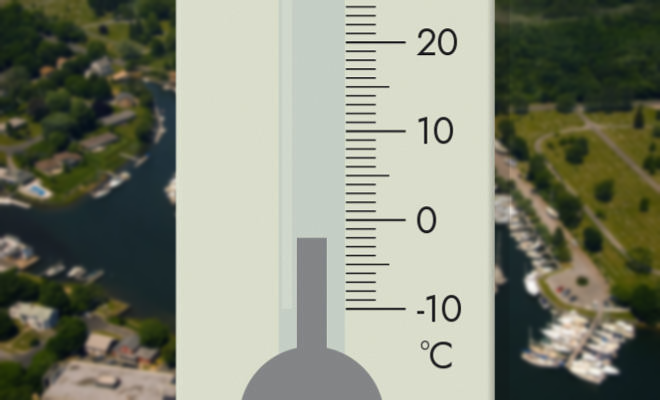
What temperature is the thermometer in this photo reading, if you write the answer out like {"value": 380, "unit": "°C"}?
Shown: {"value": -2, "unit": "°C"}
